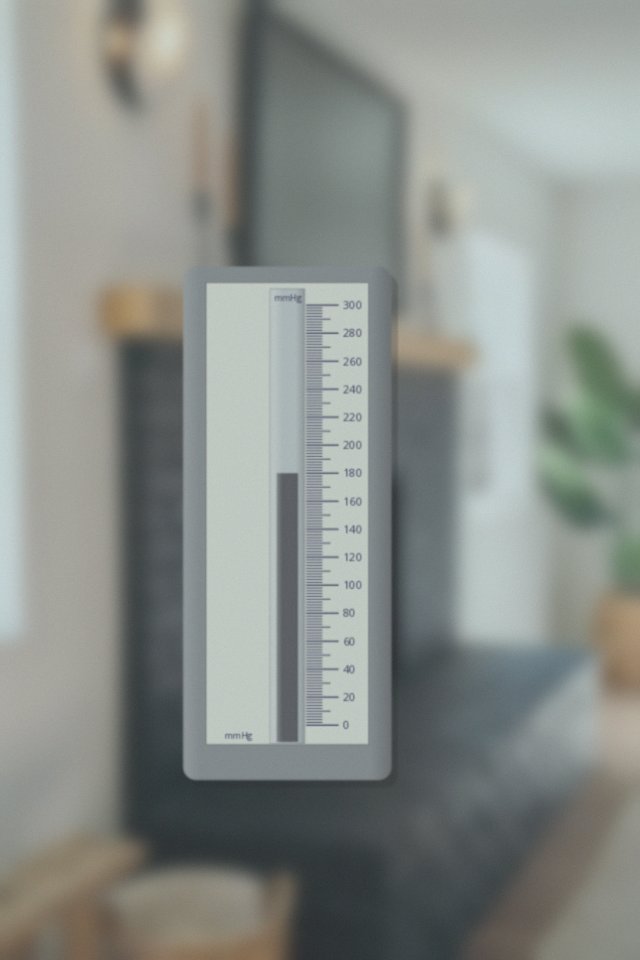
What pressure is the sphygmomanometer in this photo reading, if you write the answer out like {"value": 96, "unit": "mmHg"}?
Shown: {"value": 180, "unit": "mmHg"}
